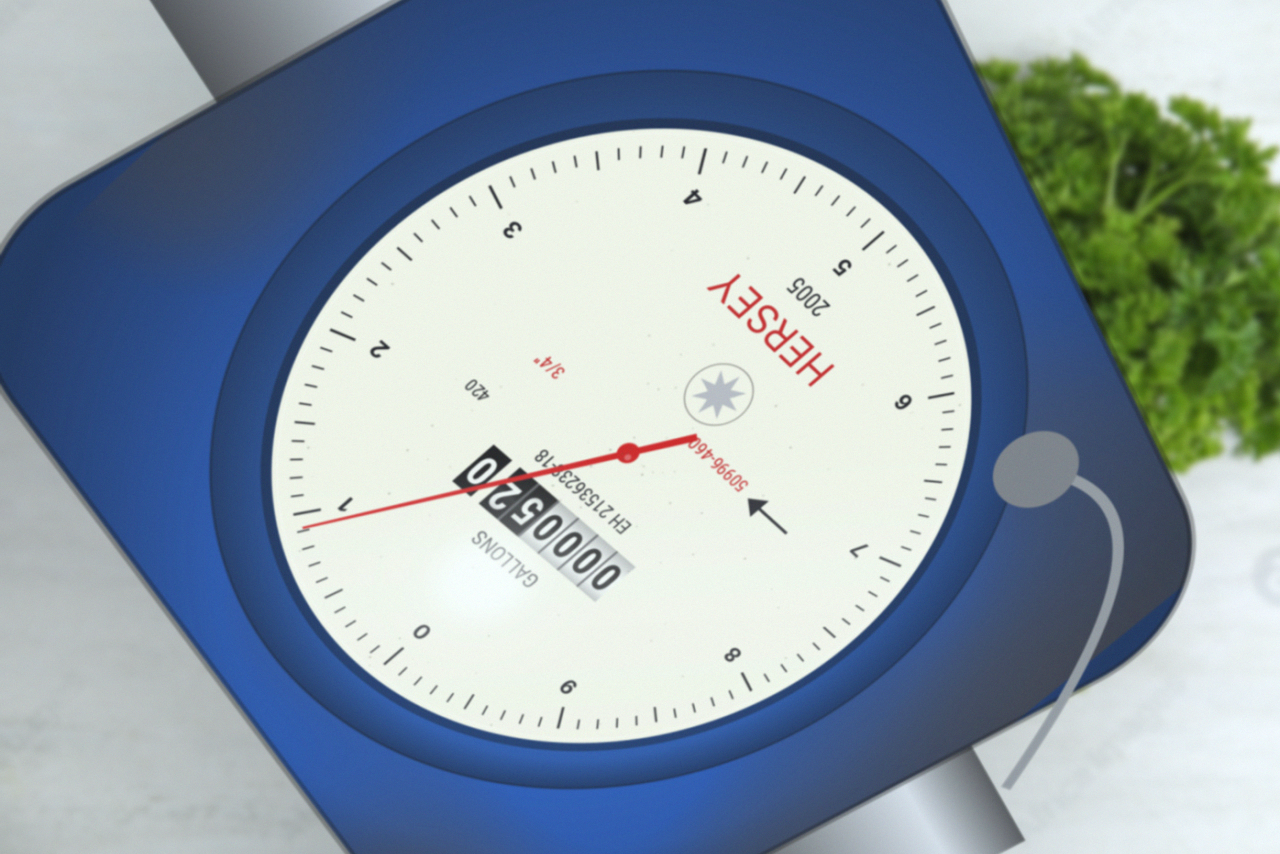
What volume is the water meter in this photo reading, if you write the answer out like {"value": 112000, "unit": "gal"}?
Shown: {"value": 520.9, "unit": "gal"}
